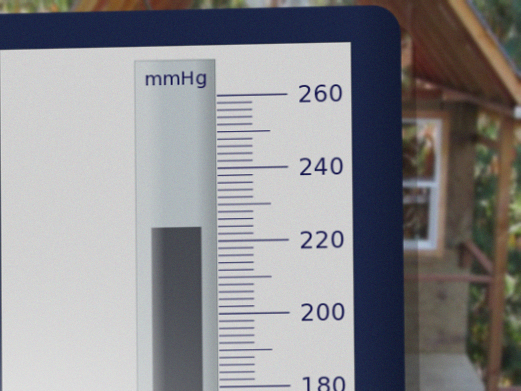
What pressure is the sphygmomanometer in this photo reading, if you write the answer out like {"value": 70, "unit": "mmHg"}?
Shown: {"value": 224, "unit": "mmHg"}
